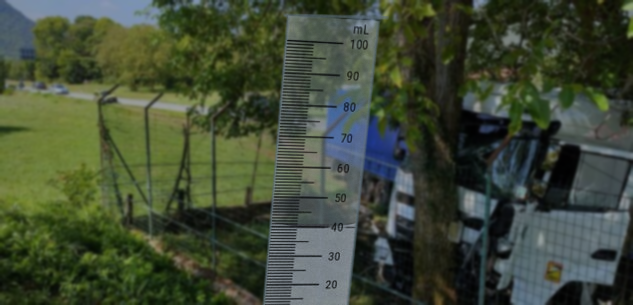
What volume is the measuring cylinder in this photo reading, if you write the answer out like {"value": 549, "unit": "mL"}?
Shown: {"value": 40, "unit": "mL"}
